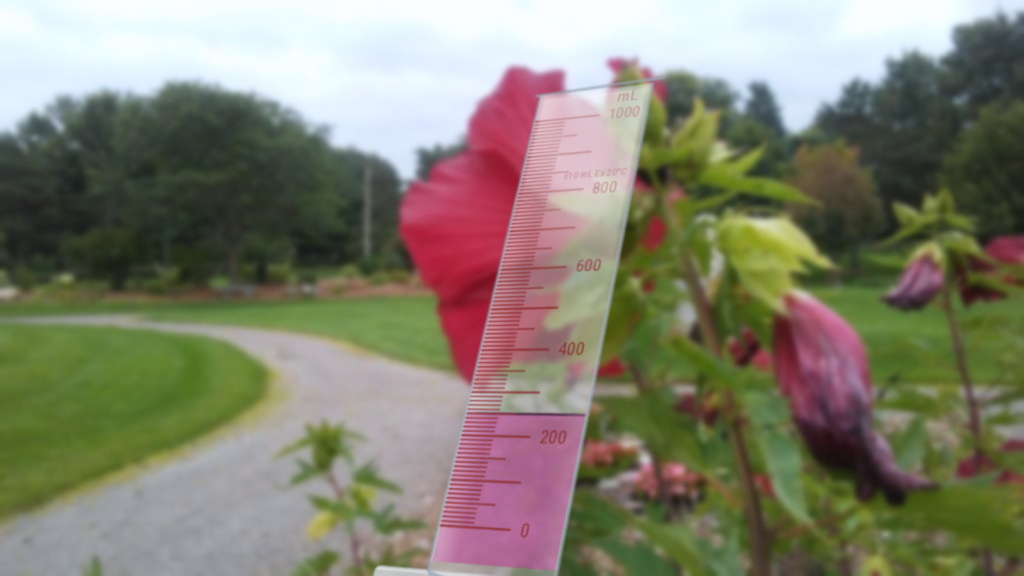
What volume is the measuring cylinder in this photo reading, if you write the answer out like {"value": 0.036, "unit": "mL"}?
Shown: {"value": 250, "unit": "mL"}
